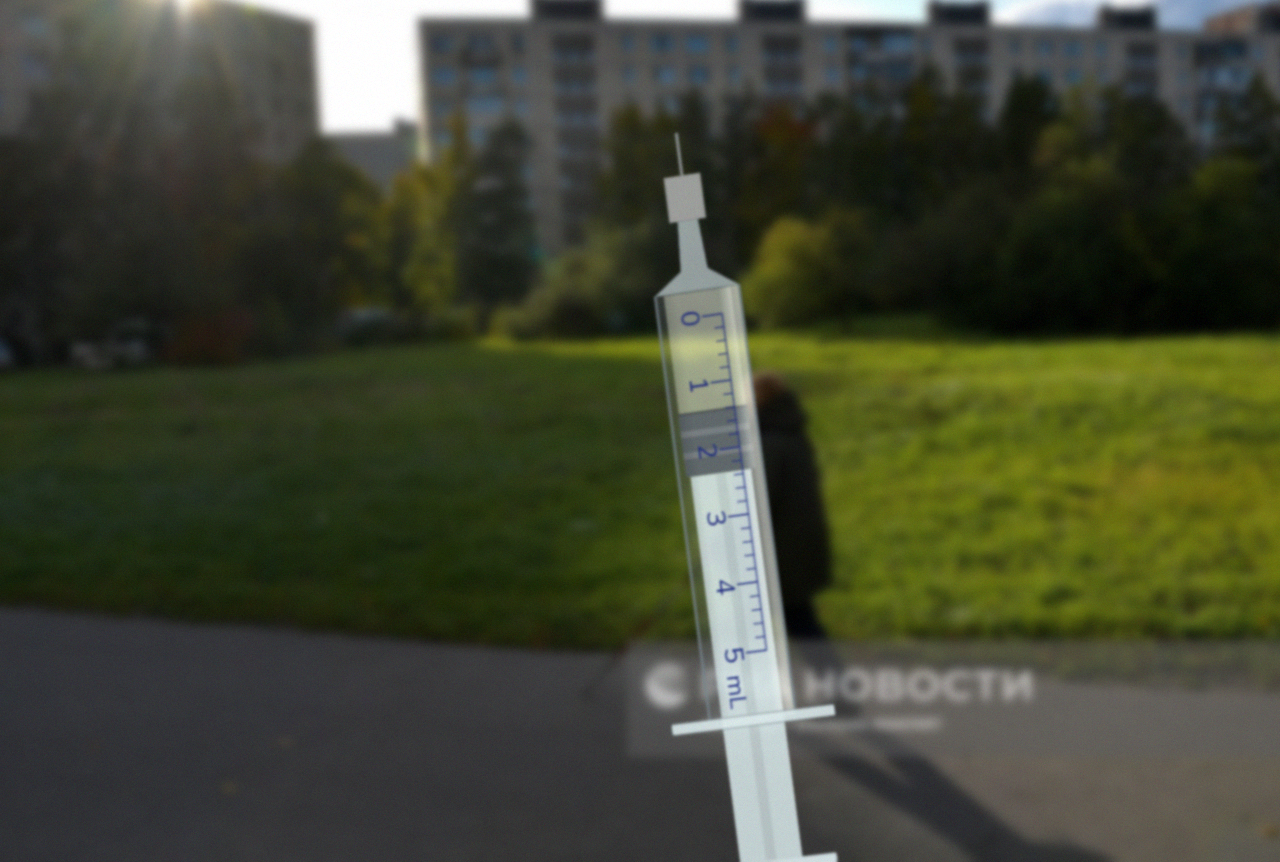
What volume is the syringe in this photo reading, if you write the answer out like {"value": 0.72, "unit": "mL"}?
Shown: {"value": 1.4, "unit": "mL"}
